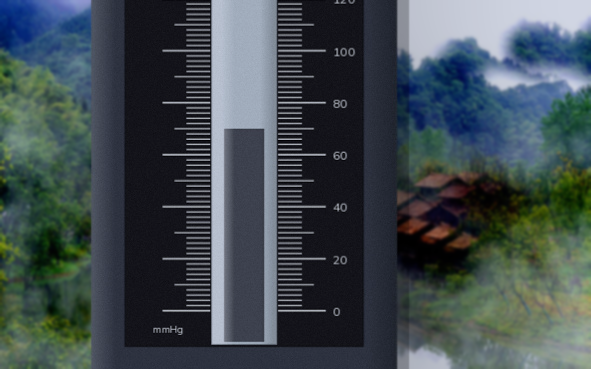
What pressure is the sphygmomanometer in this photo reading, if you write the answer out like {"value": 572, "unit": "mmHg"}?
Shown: {"value": 70, "unit": "mmHg"}
